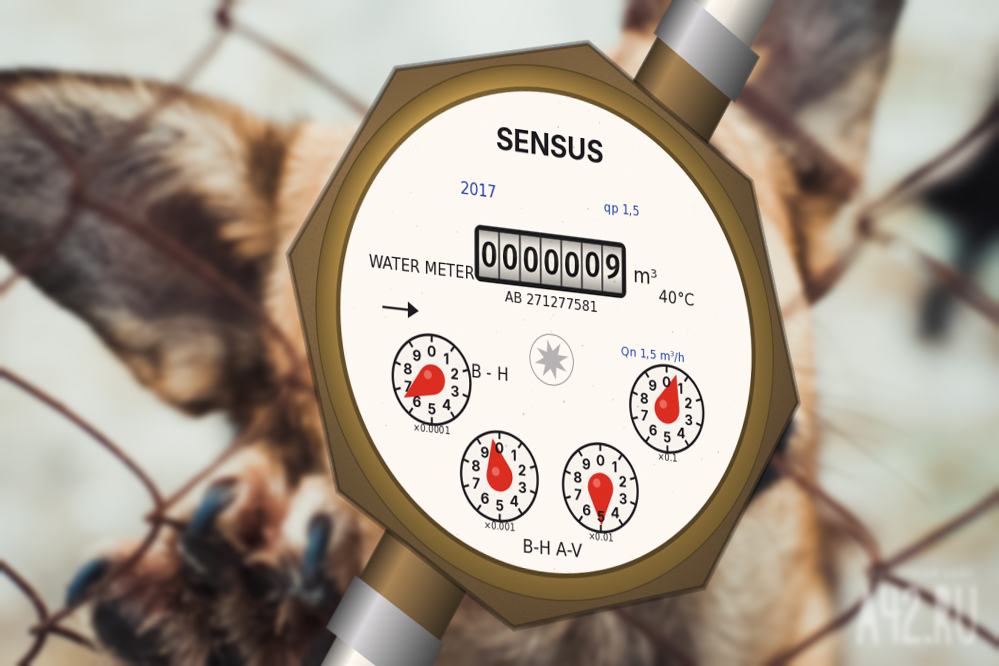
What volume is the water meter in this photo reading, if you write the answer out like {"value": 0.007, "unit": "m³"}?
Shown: {"value": 9.0496, "unit": "m³"}
